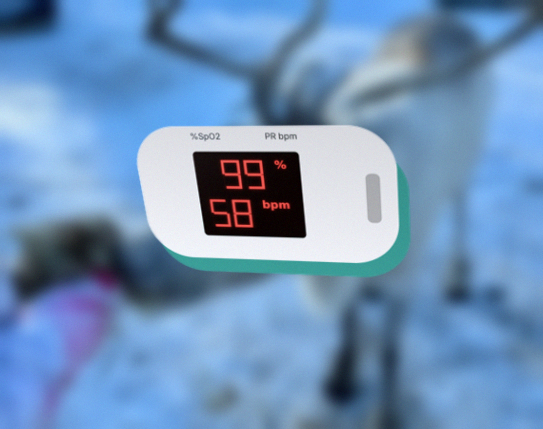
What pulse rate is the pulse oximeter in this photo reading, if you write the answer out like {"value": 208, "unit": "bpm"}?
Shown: {"value": 58, "unit": "bpm"}
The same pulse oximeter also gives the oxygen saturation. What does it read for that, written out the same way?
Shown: {"value": 99, "unit": "%"}
